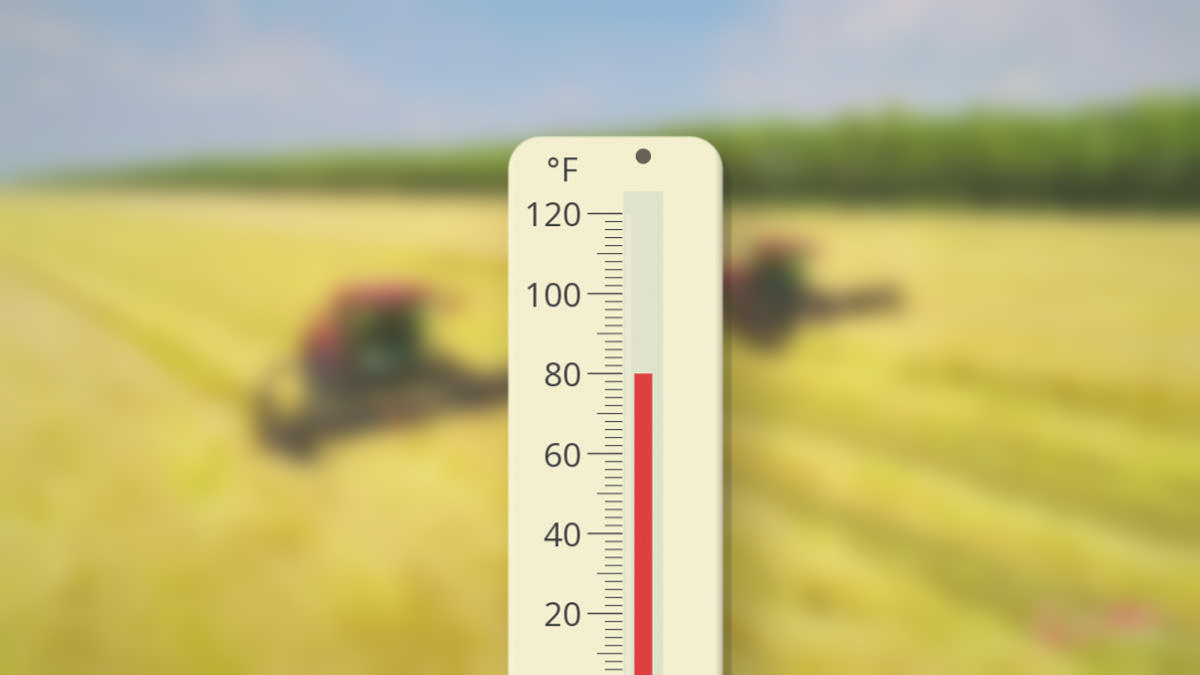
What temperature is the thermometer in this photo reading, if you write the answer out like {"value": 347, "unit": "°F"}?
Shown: {"value": 80, "unit": "°F"}
